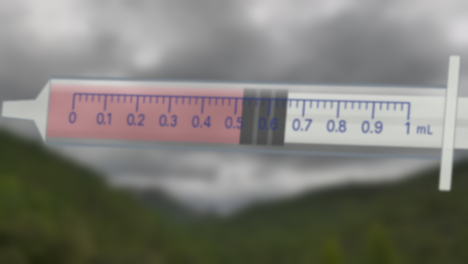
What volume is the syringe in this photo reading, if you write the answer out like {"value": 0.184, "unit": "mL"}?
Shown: {"value": 0.52, "unit": "mL"}
